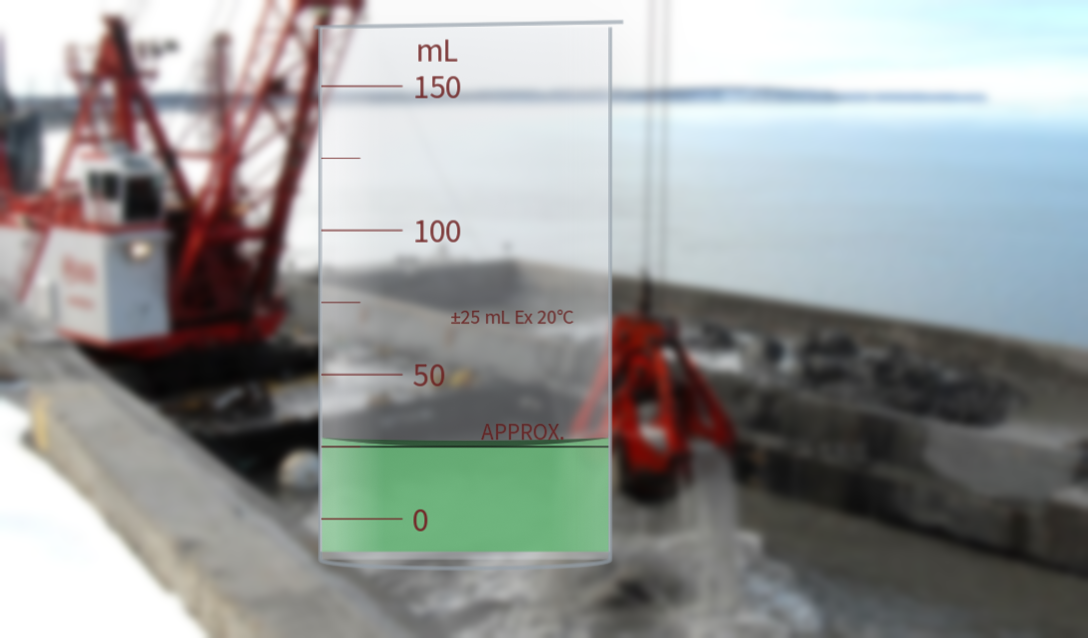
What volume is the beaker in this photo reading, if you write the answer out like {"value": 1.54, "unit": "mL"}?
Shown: {"value": 25, "unit": "mL"}
